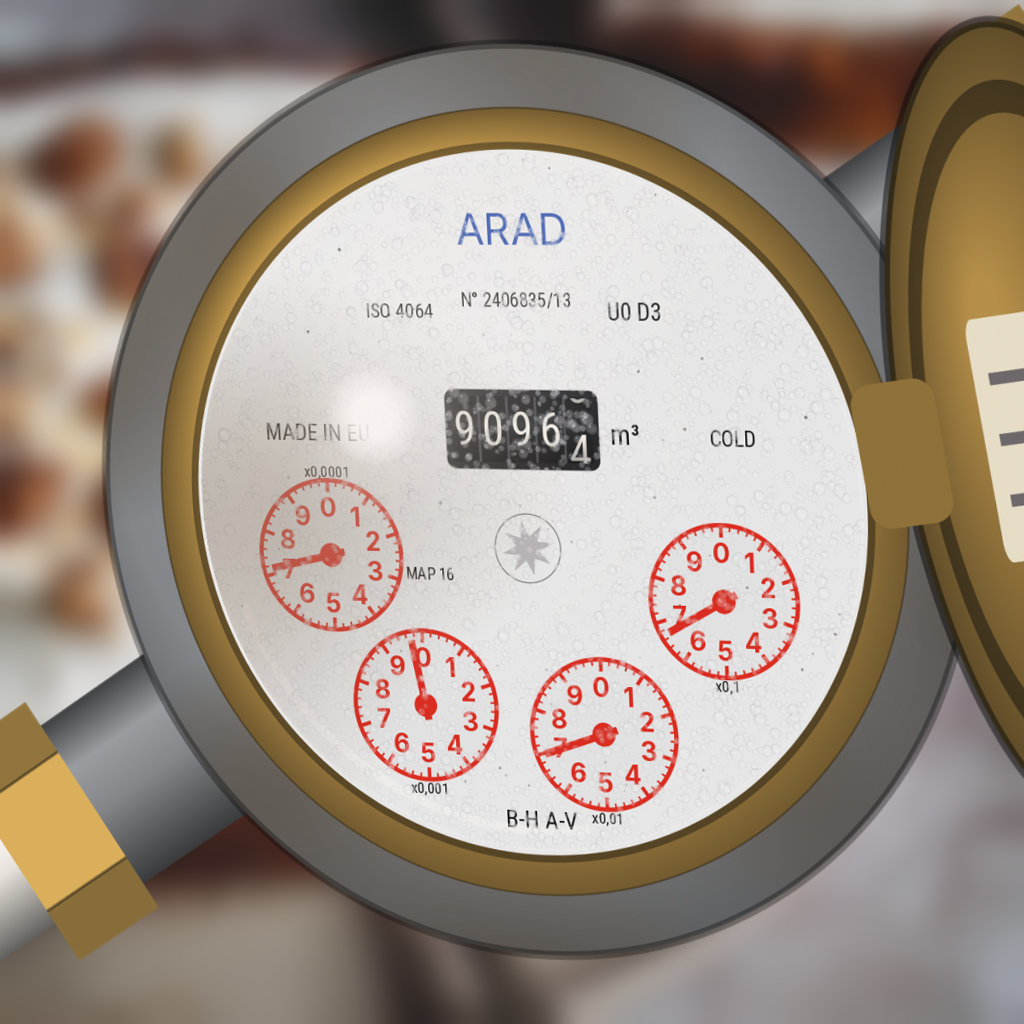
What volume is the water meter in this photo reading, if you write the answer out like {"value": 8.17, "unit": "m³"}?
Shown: {"value": 90963.6697, "unit": "m³"}
